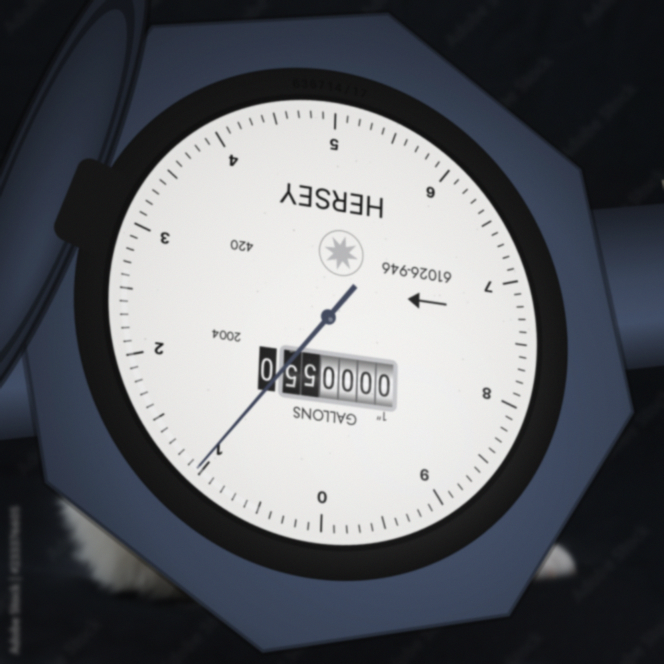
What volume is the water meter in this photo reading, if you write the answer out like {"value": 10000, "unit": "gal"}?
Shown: {"value": 551.0, "unit": "gal"}
